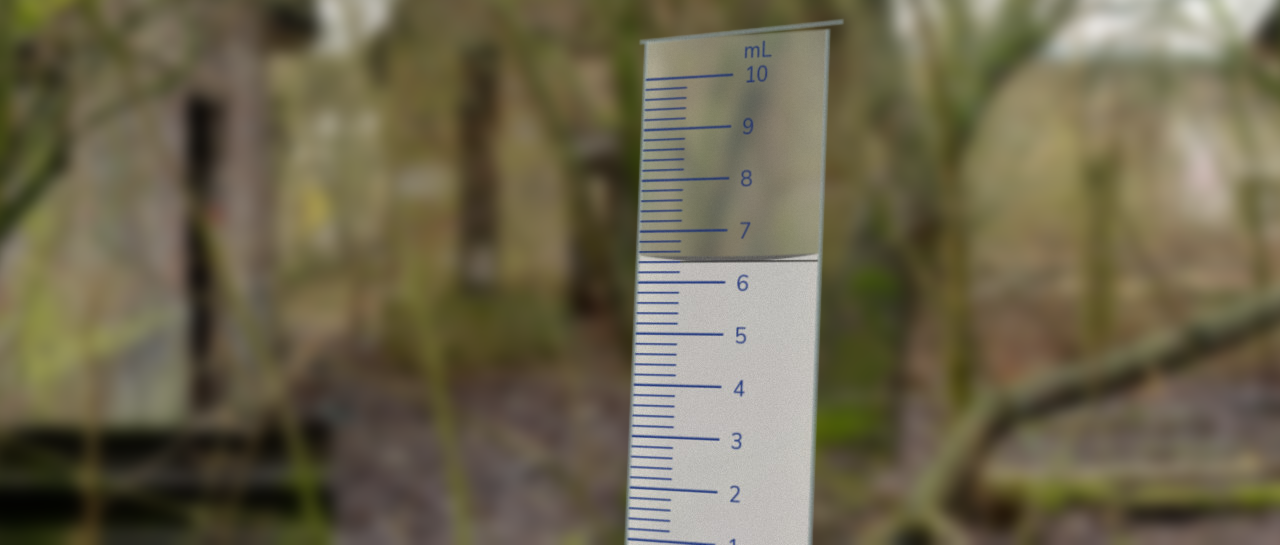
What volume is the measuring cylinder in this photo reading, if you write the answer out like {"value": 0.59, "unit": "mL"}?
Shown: {"value": 6.4, "unit": "mL"}
